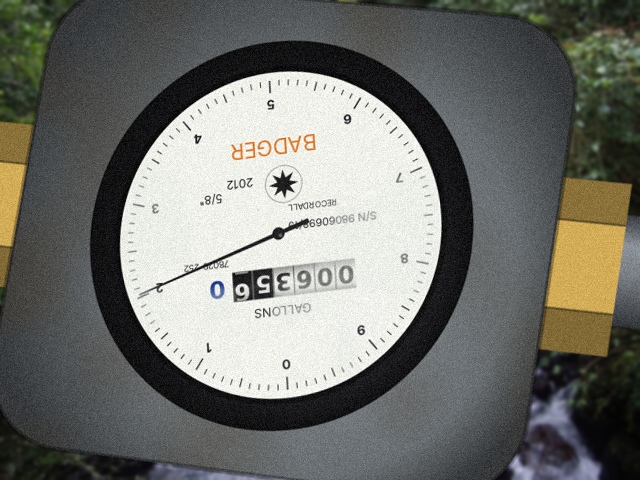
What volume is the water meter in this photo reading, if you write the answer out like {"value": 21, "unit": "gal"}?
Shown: {"value": 63562.0, "unit": "gal"}
